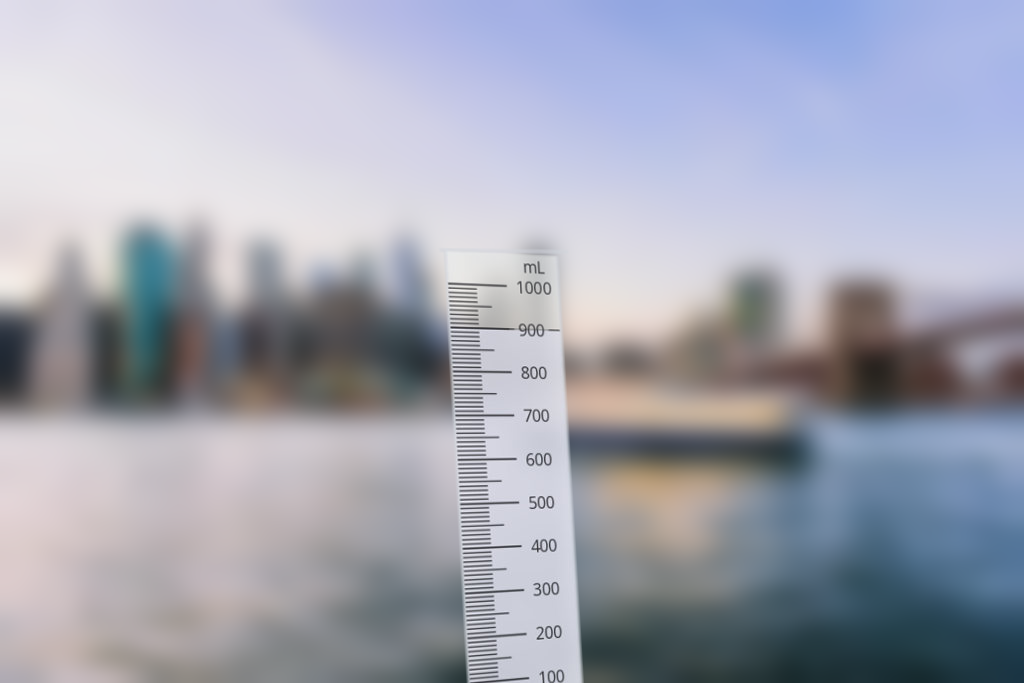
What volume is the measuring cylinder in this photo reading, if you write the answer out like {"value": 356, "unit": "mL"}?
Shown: {"value": 900, "unit": "mL"}
